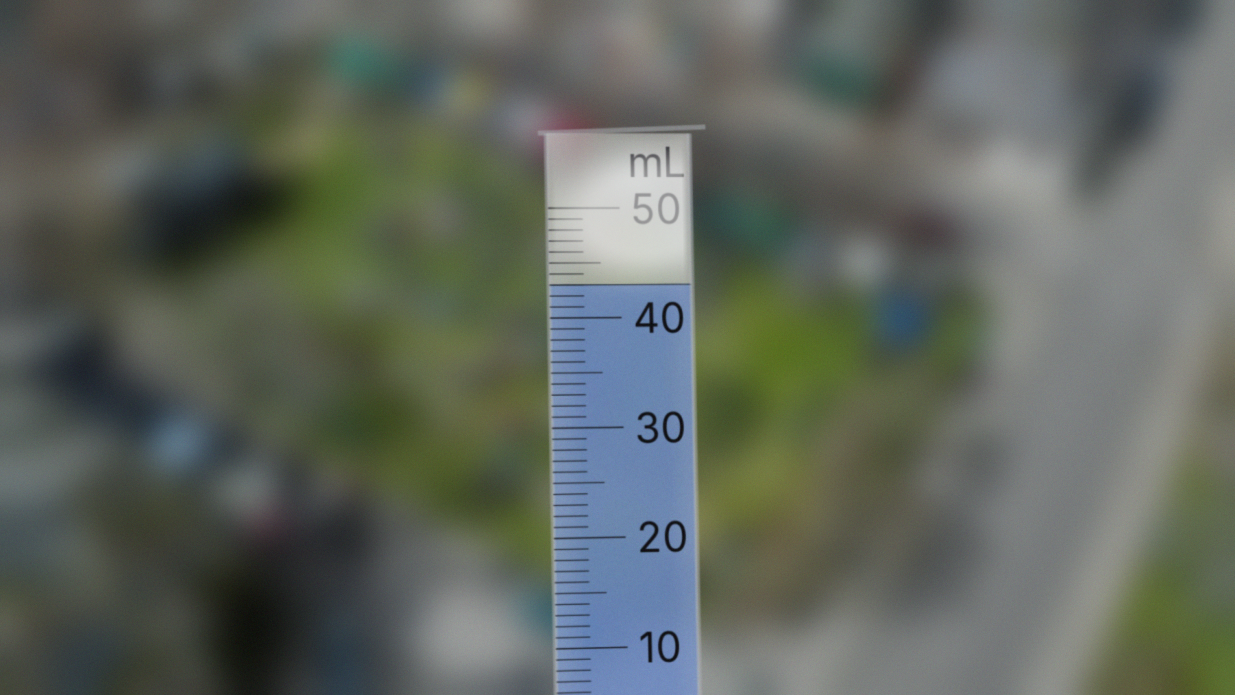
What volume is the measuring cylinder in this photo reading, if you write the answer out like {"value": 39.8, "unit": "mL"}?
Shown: {"value": 43, "unit": "mL"}
